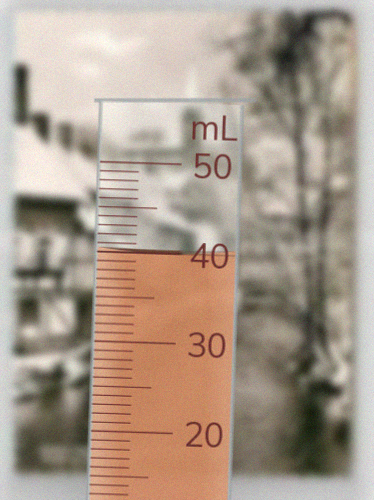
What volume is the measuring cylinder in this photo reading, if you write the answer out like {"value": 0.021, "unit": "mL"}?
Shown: {"value": 40, "unit": "mL"}
